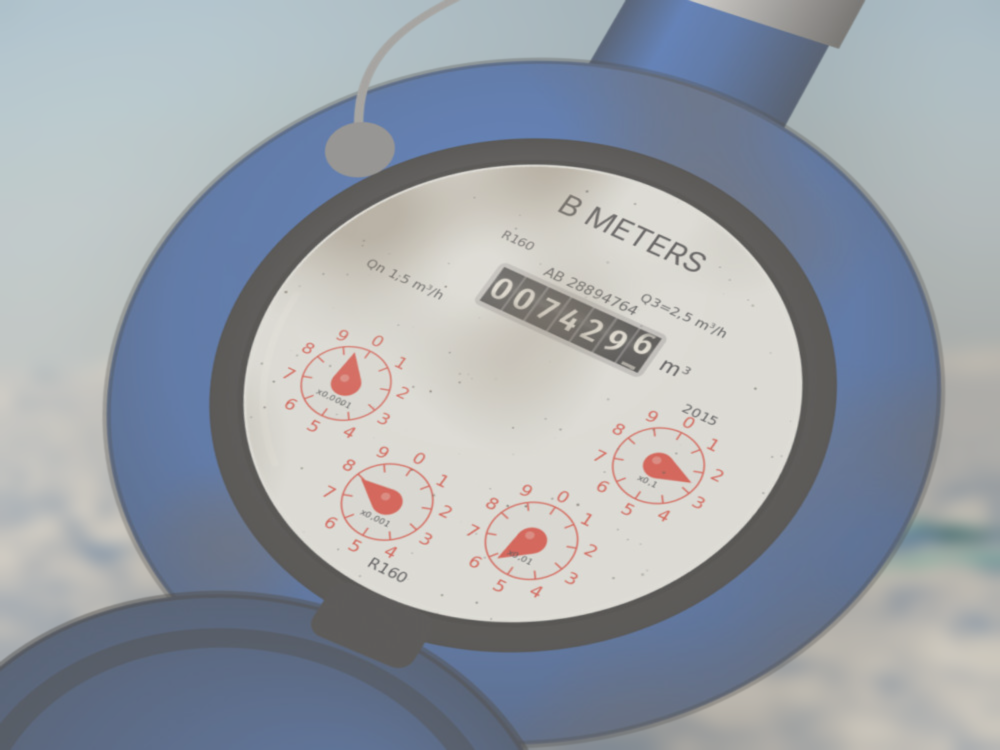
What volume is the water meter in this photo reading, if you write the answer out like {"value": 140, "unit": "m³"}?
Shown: {"value": 74296.2579, "unit": "m³"}
